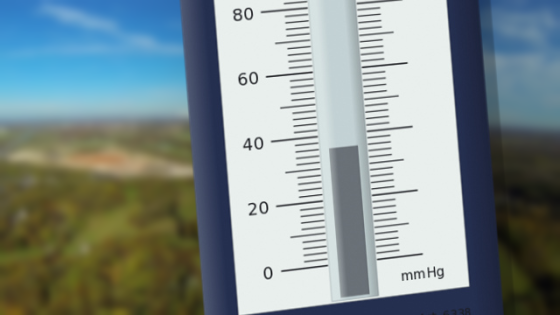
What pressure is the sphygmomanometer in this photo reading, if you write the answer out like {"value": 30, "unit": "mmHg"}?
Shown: {"value": 36, "unit": "mmHg"}
